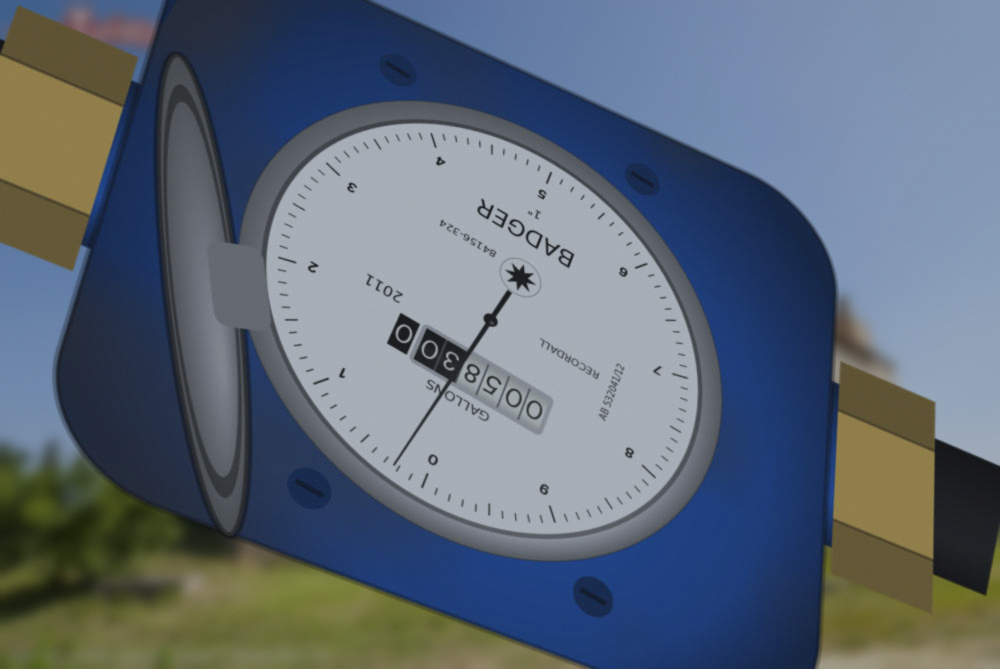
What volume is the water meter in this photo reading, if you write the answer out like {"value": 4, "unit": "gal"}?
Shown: {"value": 58300.2, "unit": "gal"}
